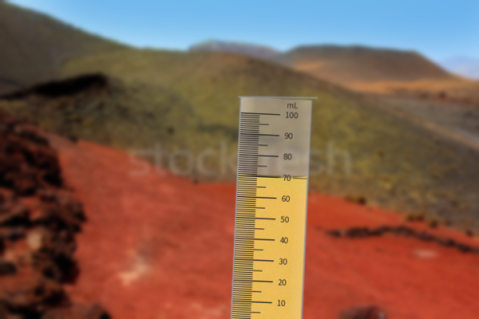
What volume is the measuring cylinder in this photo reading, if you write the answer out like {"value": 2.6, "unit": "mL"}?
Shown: {"value": 70, "unit": "mL"}
